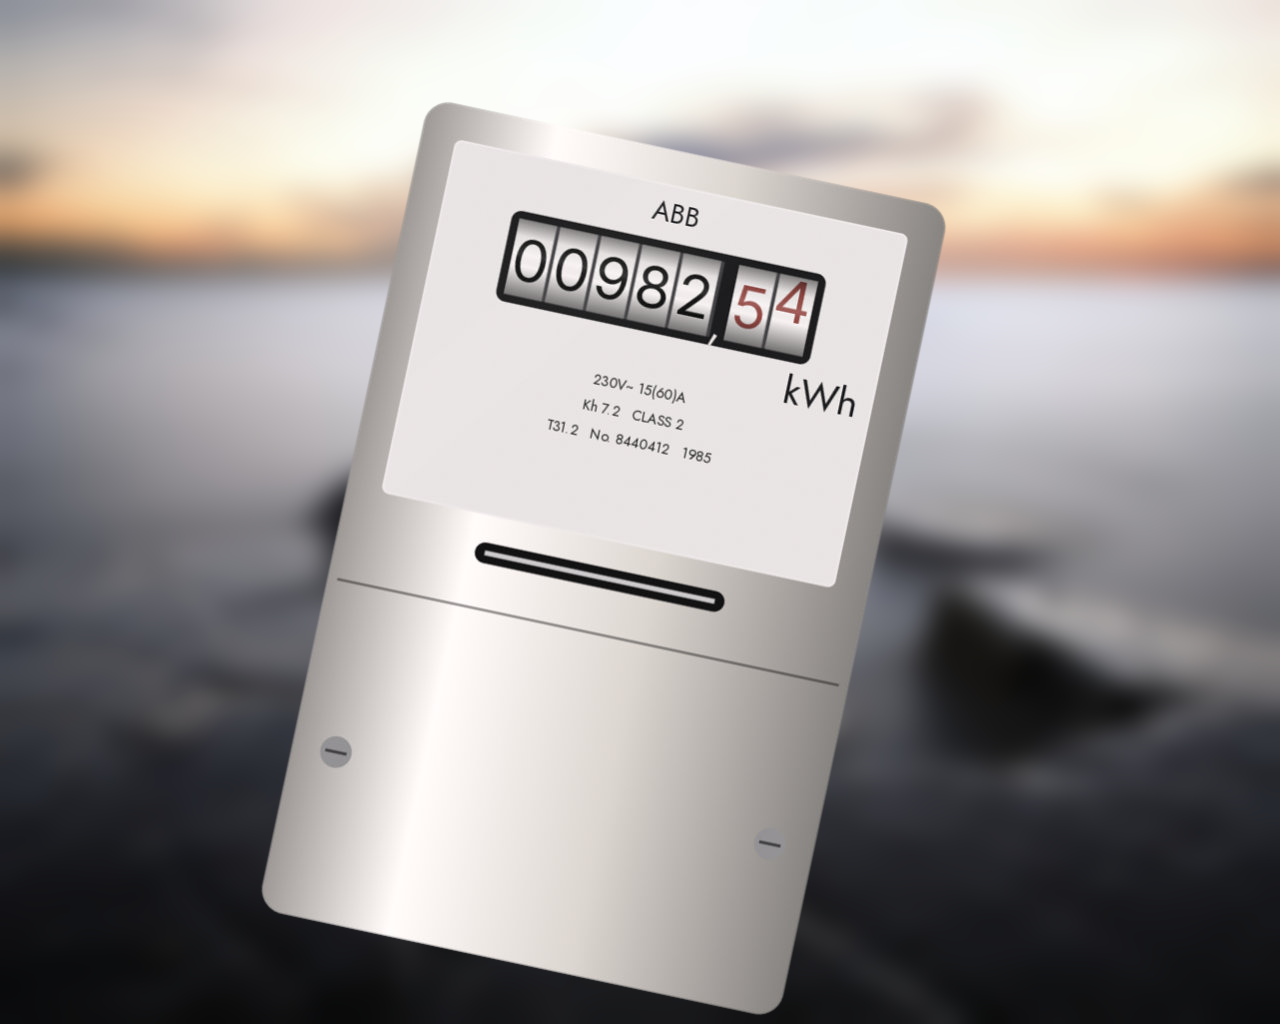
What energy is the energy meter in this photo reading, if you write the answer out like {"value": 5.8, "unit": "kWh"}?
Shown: {"value": 982.54, "unit": "kWh"}
